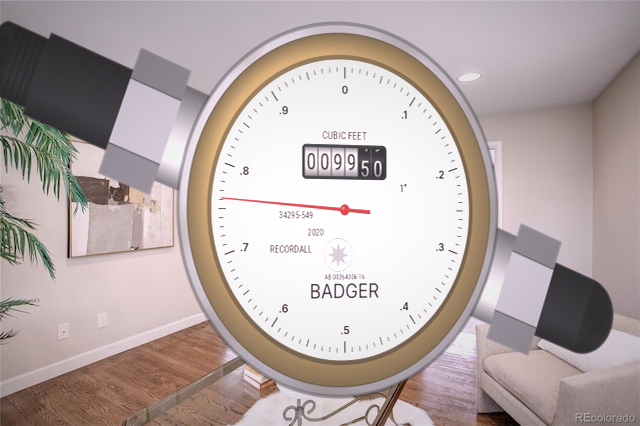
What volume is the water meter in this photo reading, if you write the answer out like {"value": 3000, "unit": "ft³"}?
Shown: {"value": 9949.76, "unit": "ft³"}
